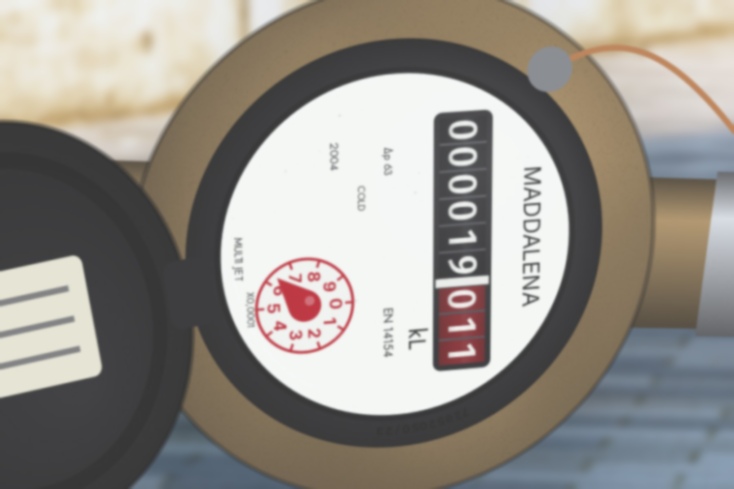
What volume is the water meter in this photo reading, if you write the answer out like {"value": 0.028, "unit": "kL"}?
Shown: {"value": 19.0116, "unit": "kL"}
